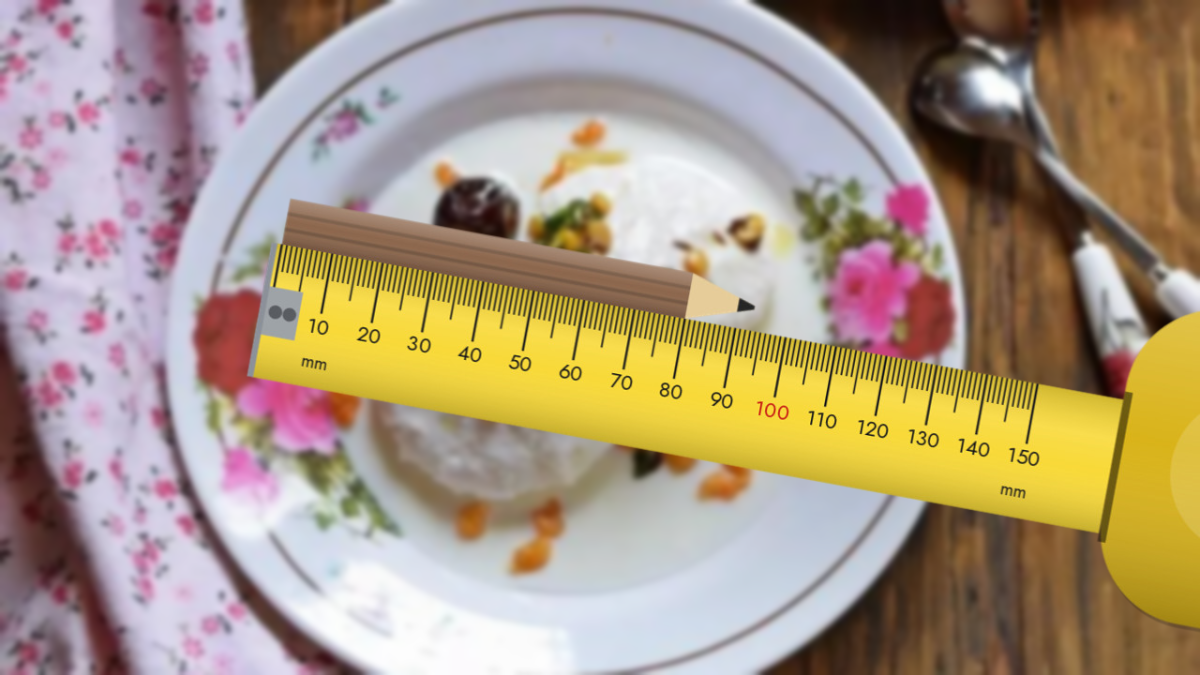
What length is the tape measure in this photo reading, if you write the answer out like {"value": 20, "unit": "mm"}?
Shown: {"value": 93, "unit": "mm"}
